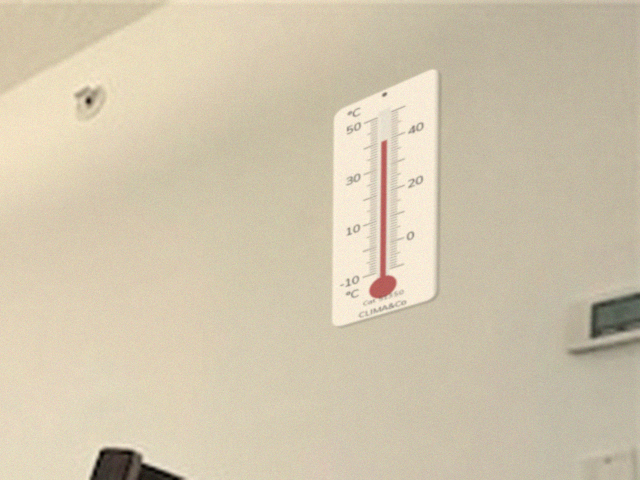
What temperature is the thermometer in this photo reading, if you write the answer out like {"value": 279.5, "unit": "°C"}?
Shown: {"value": 40, "unit": "°C"}
